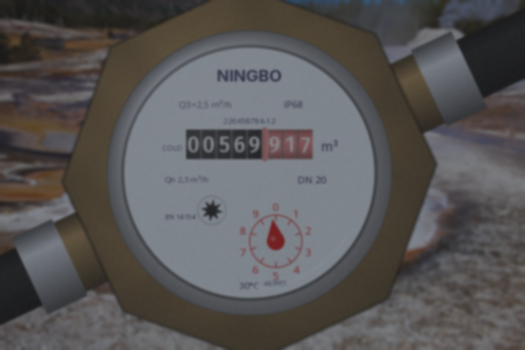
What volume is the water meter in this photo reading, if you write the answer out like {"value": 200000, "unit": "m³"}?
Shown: {"value": 569.9169, "unit": "m³"}
